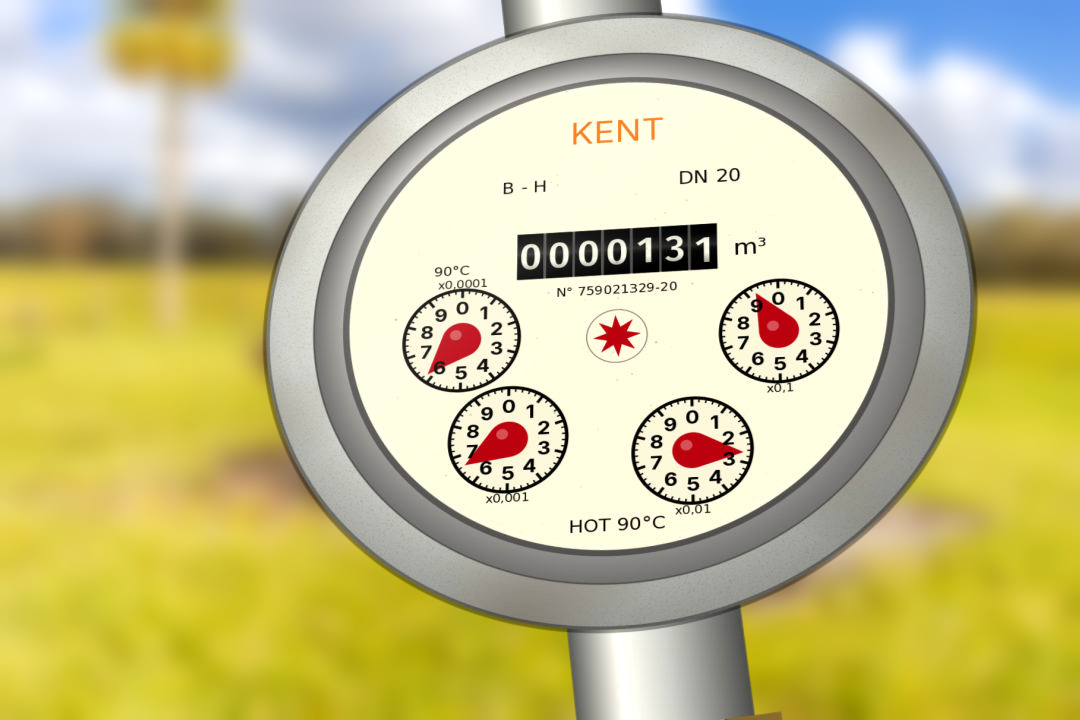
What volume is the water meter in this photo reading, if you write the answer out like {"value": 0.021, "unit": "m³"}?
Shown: {"value": 130.9266, "unit": "m³"}
